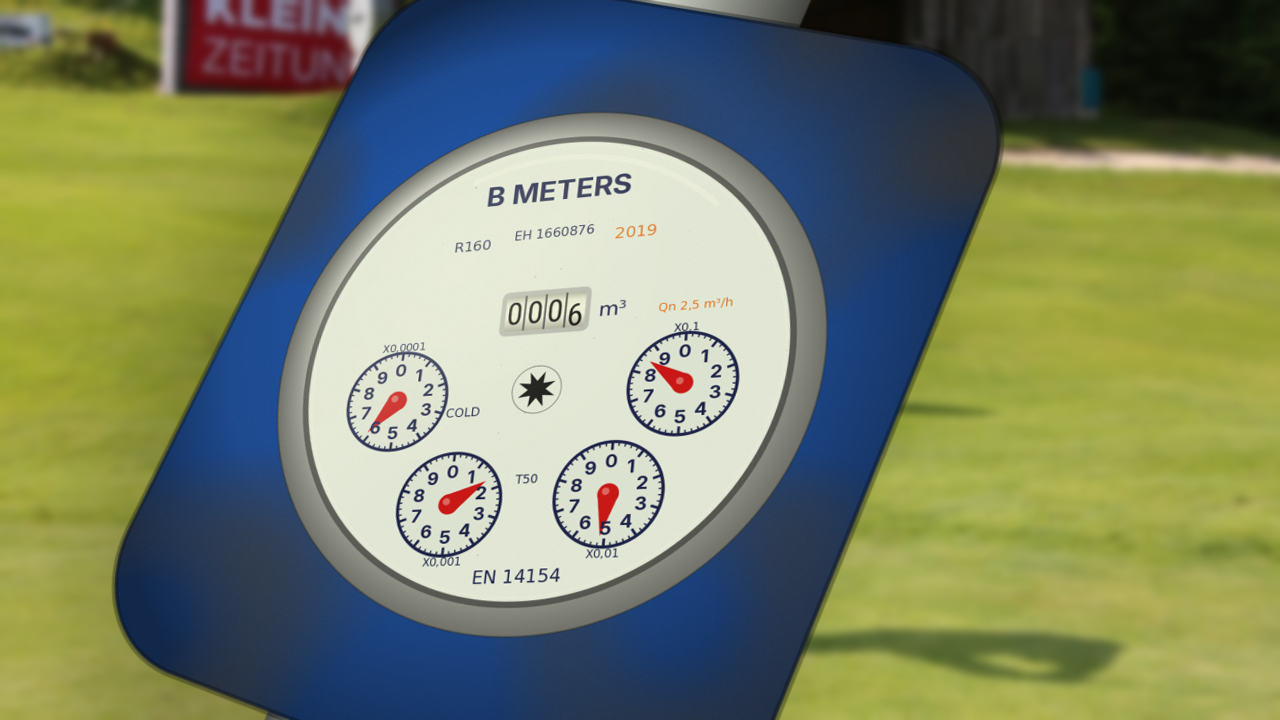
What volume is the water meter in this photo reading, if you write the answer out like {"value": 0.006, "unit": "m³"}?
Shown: {"value": 5.8516, "unit": "m³"}
